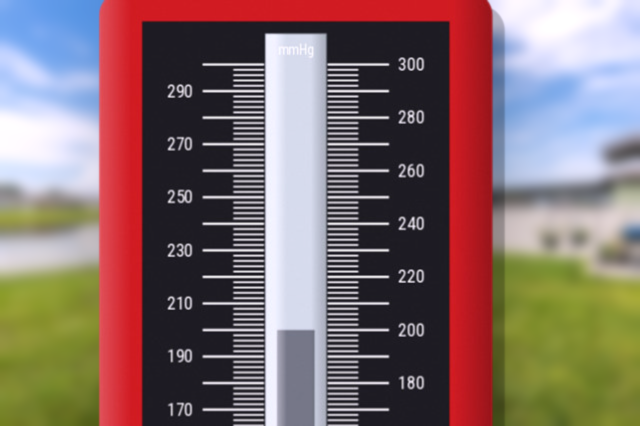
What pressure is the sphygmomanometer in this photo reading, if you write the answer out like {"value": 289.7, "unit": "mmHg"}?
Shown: {"value": 200, "unit": "mmHg"}
